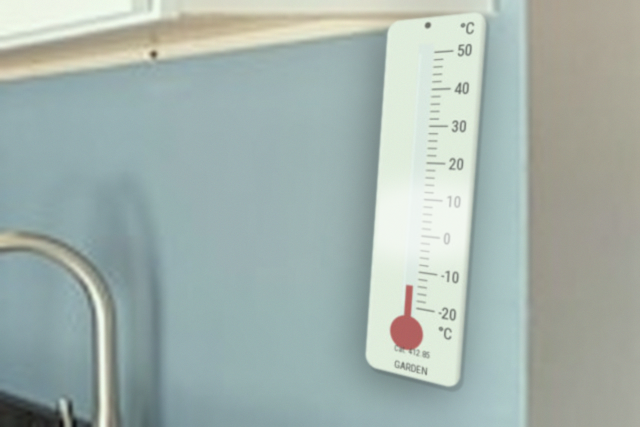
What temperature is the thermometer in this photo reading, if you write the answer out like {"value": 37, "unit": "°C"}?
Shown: {"value": -14, "unit": "°C"}
